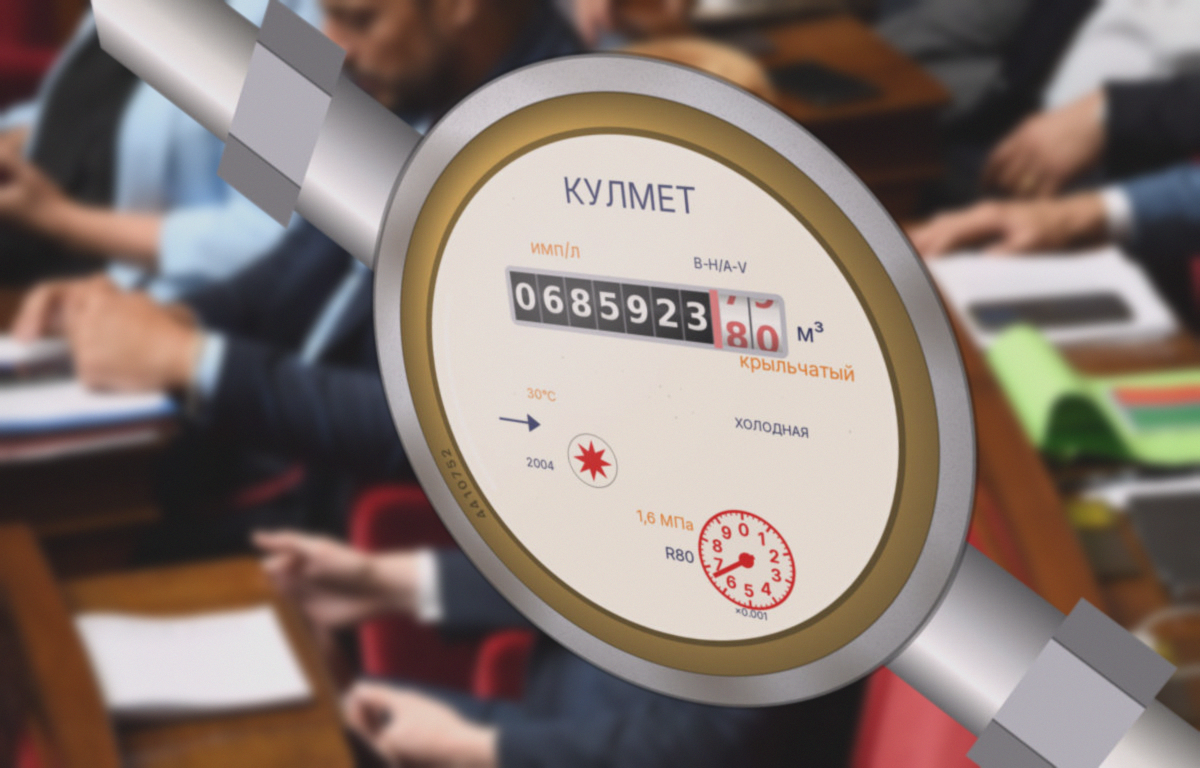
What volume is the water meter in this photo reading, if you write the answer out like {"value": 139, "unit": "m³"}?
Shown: {"value": 685923.796, "unit": "m³"}
